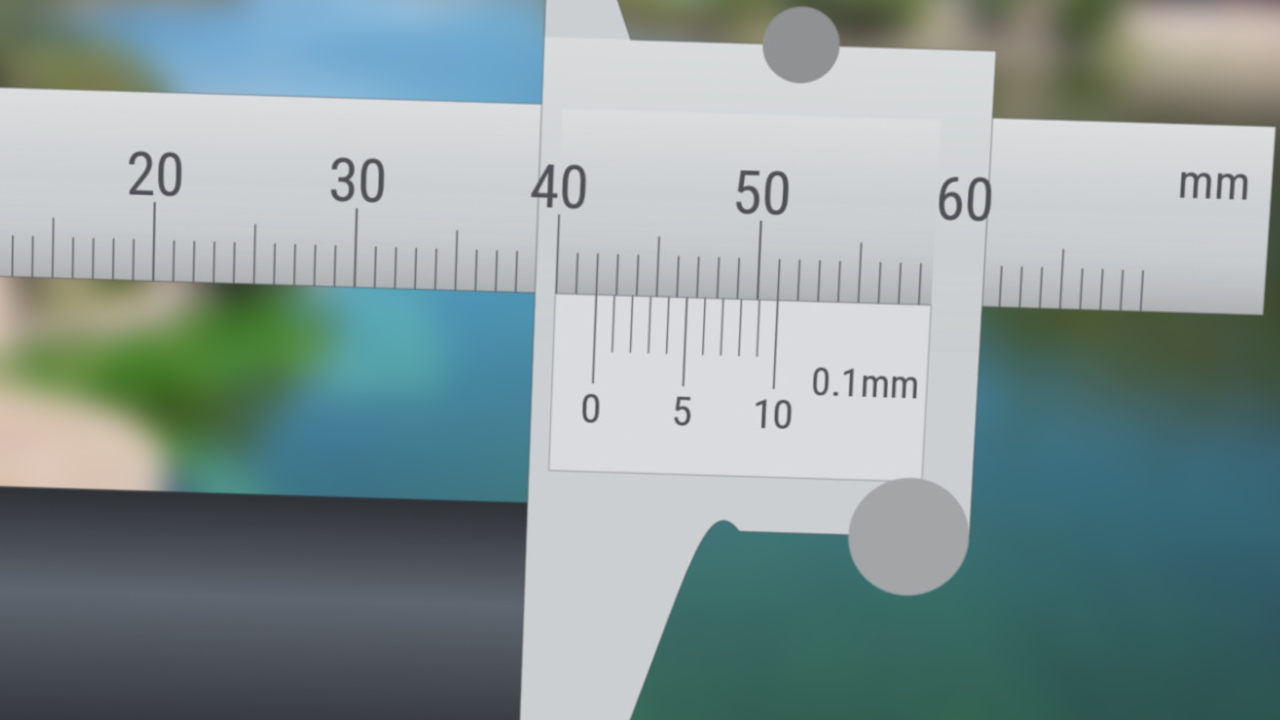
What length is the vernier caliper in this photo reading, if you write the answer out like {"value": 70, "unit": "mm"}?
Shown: {"value": 42.0, "unit": "mm"}
